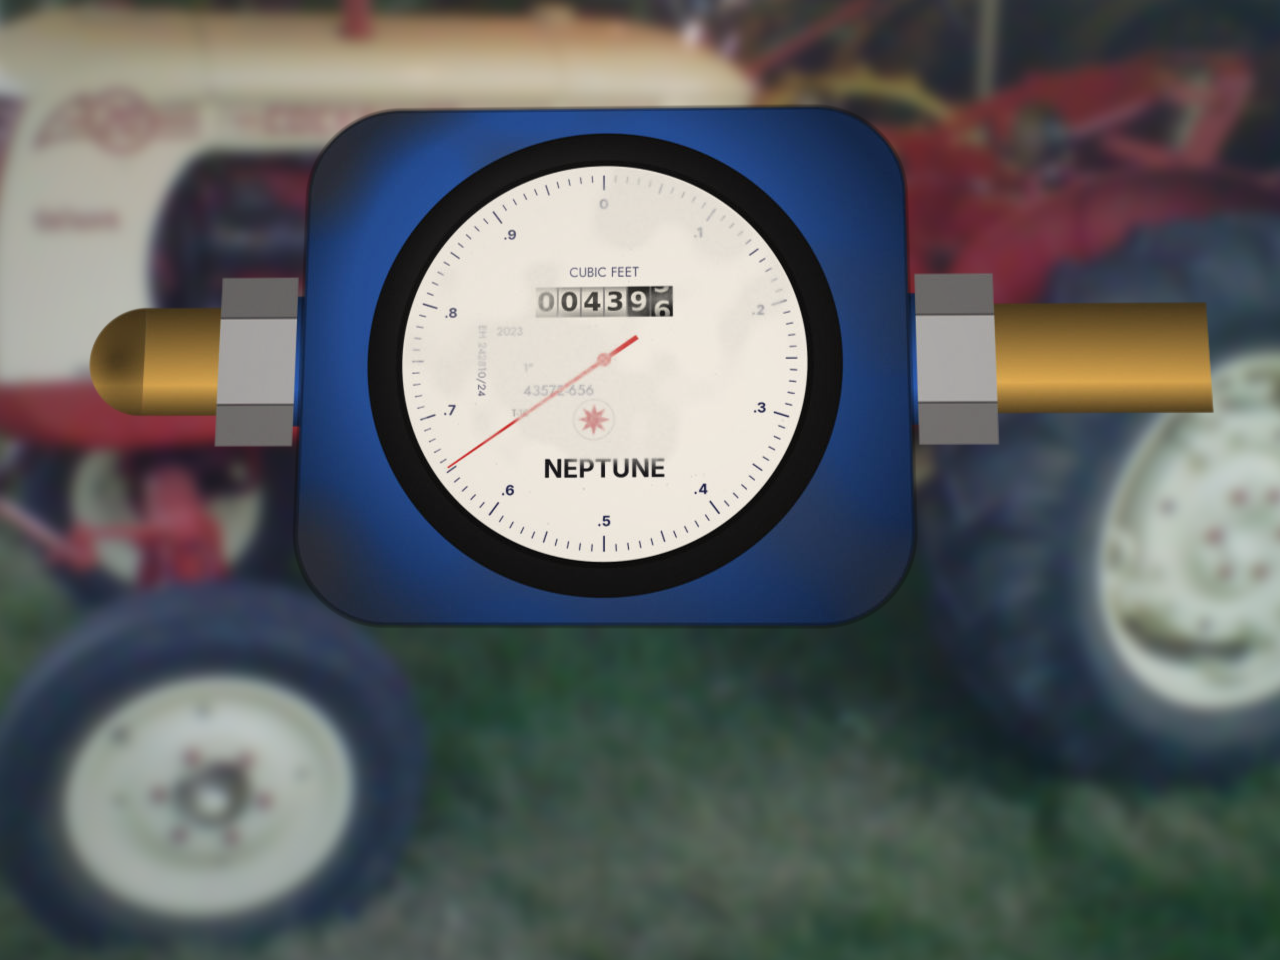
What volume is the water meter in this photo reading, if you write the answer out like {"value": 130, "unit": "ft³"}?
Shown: {"value": 4395.65, "unit": "ft³"}
